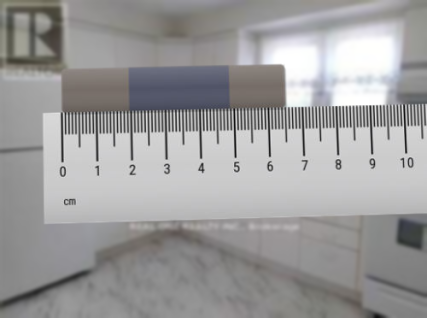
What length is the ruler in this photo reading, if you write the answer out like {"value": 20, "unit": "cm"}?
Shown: {"value": 6.5, "unit": "cm"}
